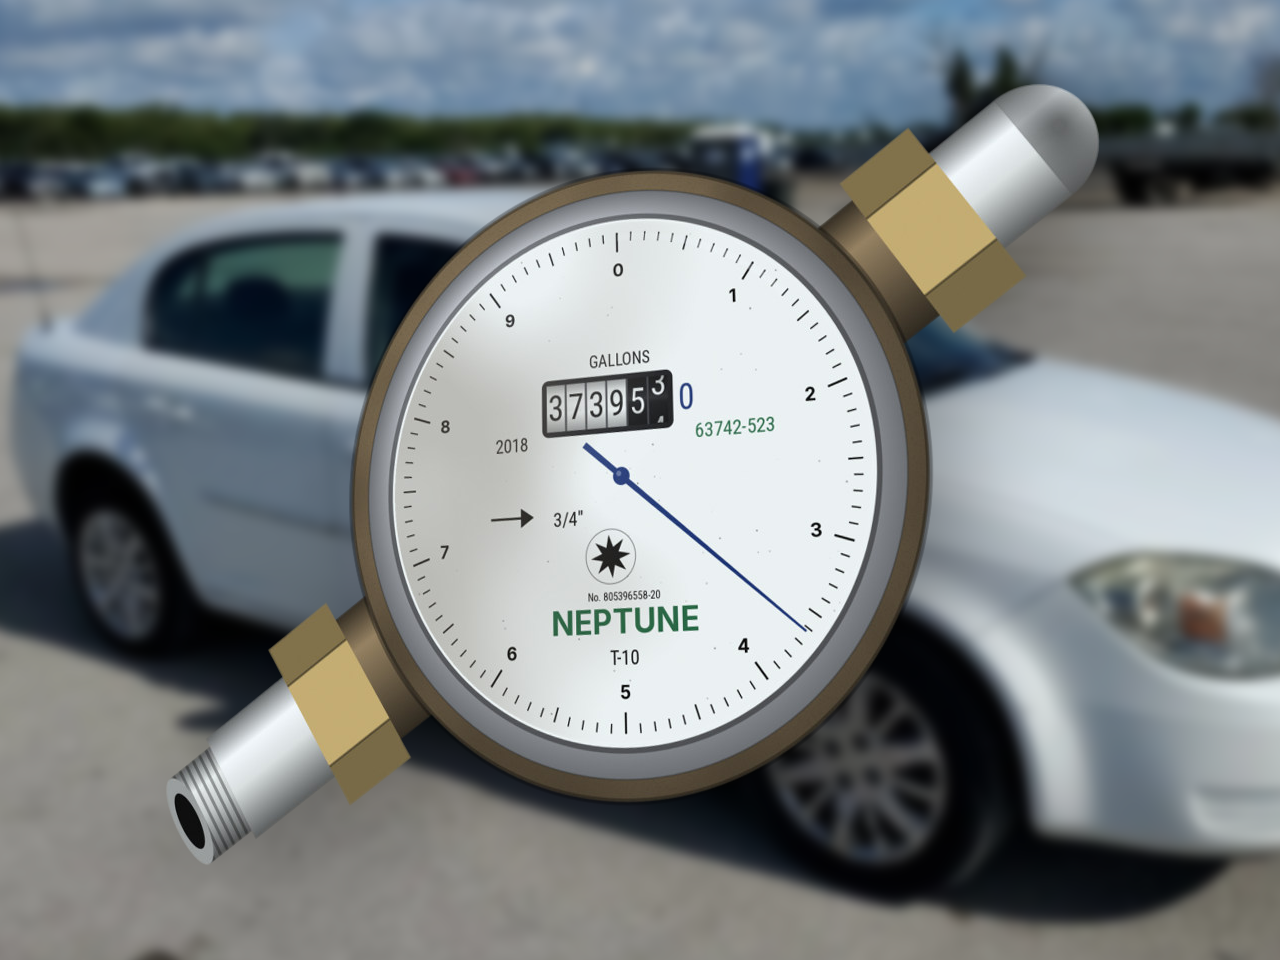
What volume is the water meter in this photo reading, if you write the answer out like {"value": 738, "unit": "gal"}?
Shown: {"value": 3739533.6, "unit": "gal"}
